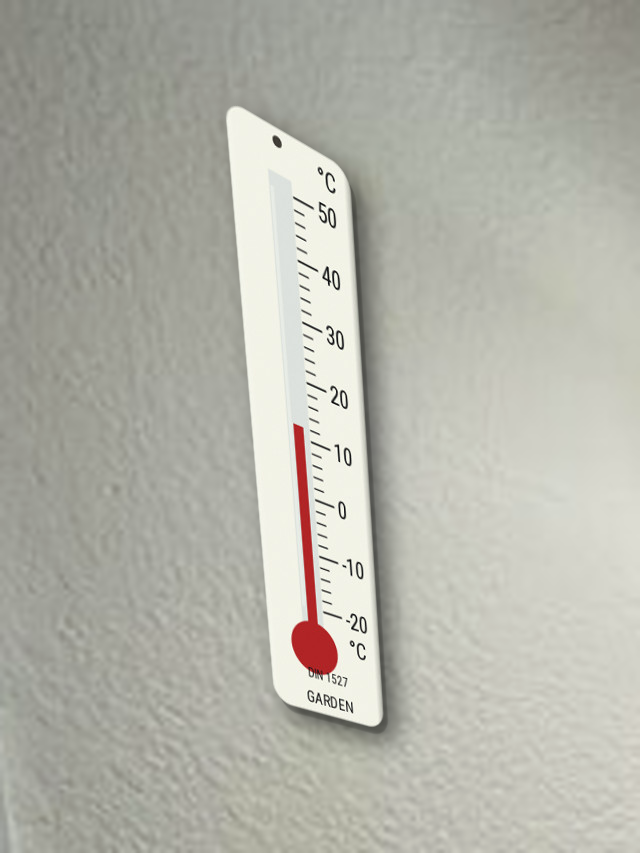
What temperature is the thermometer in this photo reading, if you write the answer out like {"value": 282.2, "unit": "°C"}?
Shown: {"value": 12, "unit": "°C"}
